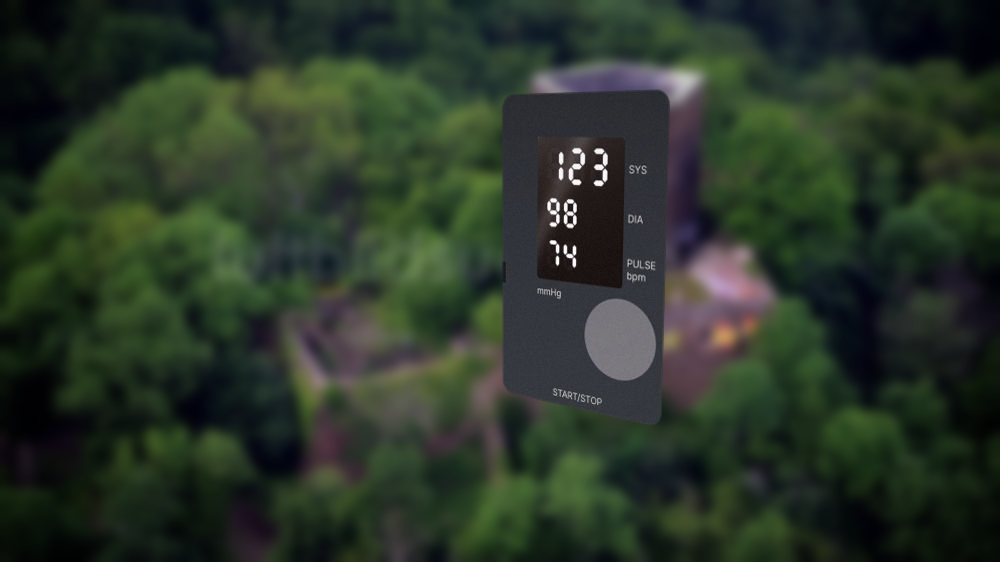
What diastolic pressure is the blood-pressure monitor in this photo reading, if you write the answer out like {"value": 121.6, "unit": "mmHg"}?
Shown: {"value": 98, "unit": "mmHg"}
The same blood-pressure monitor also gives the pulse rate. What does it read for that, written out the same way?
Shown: {"value": 74, "unit": "bpm"}
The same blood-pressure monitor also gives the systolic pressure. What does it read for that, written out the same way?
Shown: {"value": 123, "unit": "mmHg"}
